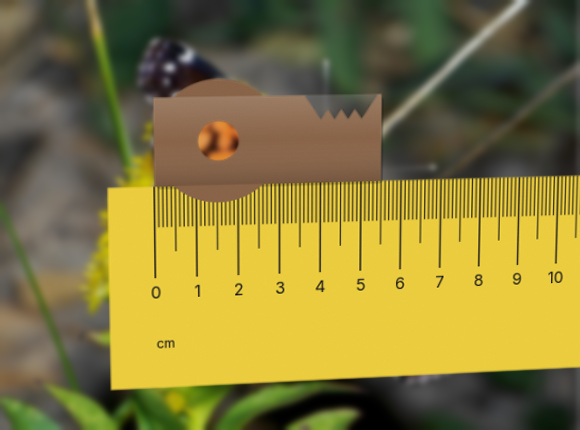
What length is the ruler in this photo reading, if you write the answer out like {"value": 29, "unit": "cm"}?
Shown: {"value": 5.5, "unit": "cm"}
